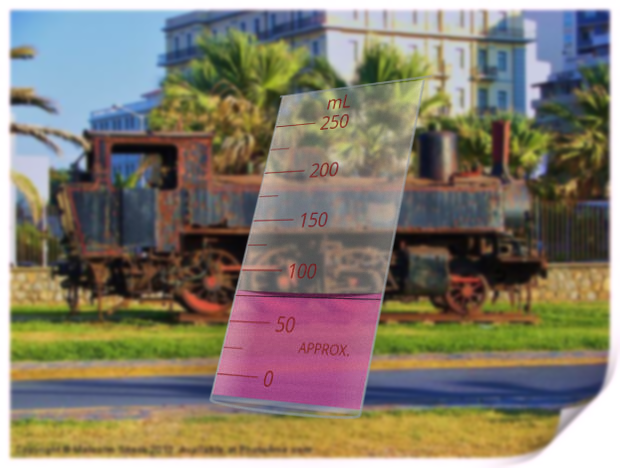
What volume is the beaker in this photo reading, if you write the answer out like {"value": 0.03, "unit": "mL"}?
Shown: {"value": 75, "unit": "mL"}
